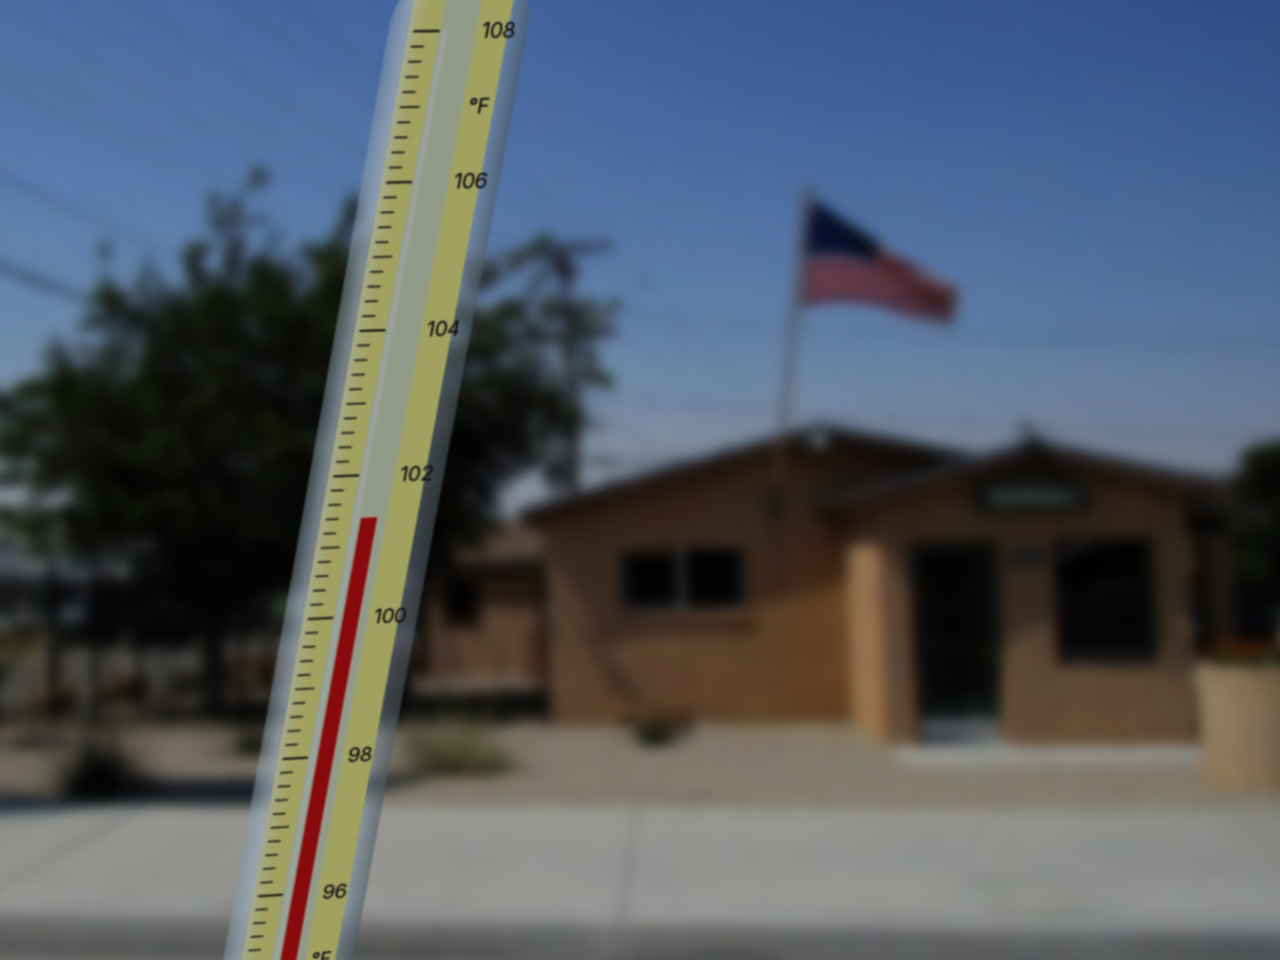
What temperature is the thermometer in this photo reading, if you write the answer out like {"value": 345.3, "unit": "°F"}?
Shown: {"value": 101.4, "unit": "°F"}
